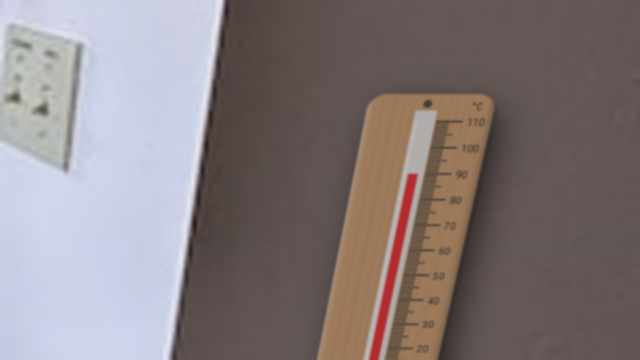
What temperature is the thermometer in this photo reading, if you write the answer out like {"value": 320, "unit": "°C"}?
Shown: {"value": 90, "unit": "°C"}
